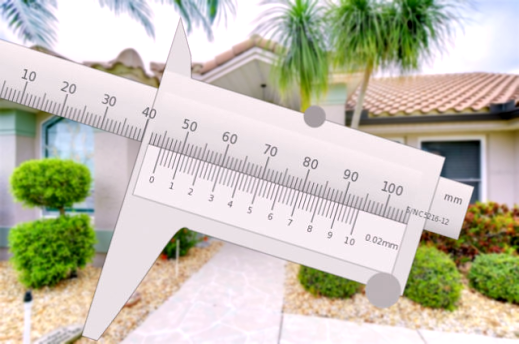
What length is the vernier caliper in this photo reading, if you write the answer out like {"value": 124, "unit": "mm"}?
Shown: {"value": 45.0, "unit": "mm"}
